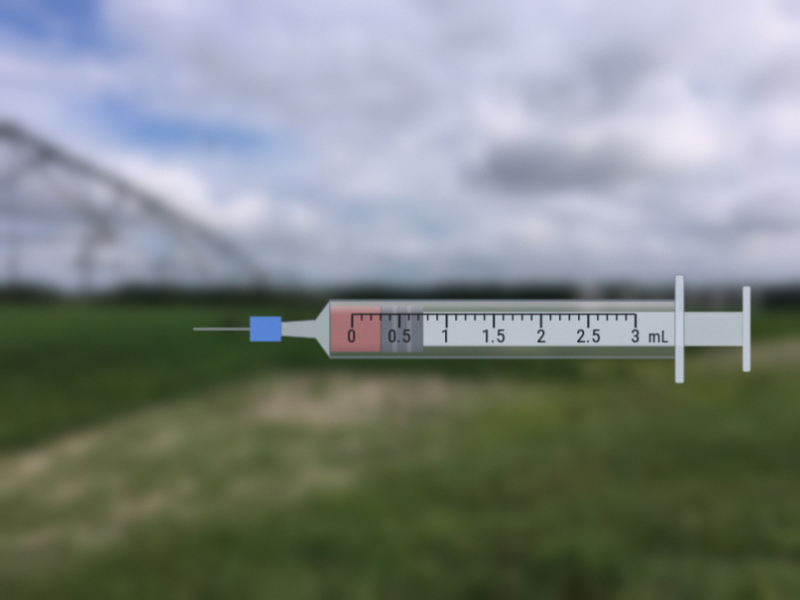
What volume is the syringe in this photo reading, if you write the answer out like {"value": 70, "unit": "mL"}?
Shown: {"value": 0.3, "unit": "mL"}
